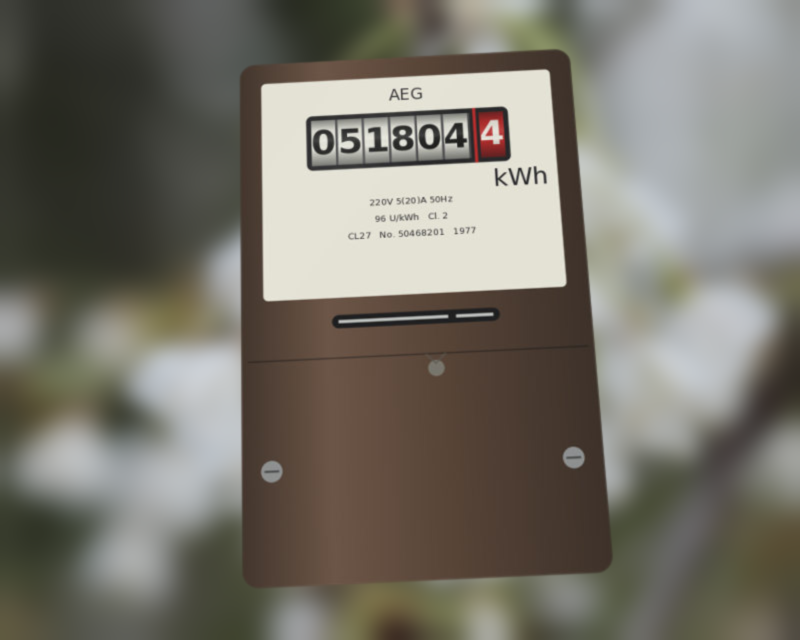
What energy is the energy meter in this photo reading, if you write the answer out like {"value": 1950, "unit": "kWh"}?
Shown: {"value": 51804.4, "unit": "kWh"}
